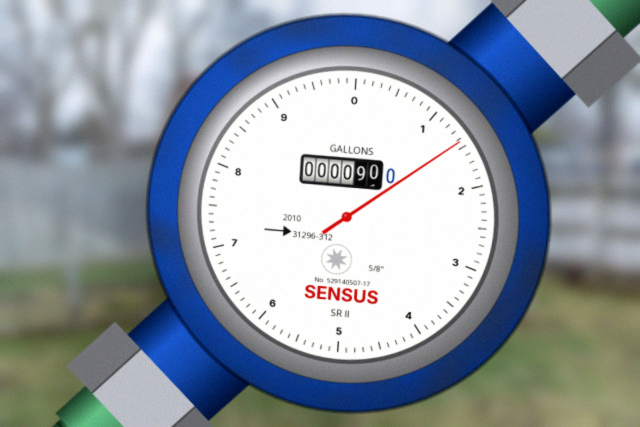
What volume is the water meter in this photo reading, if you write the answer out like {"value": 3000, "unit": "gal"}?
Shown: {"value": 901.4, "unit": "gal"}
